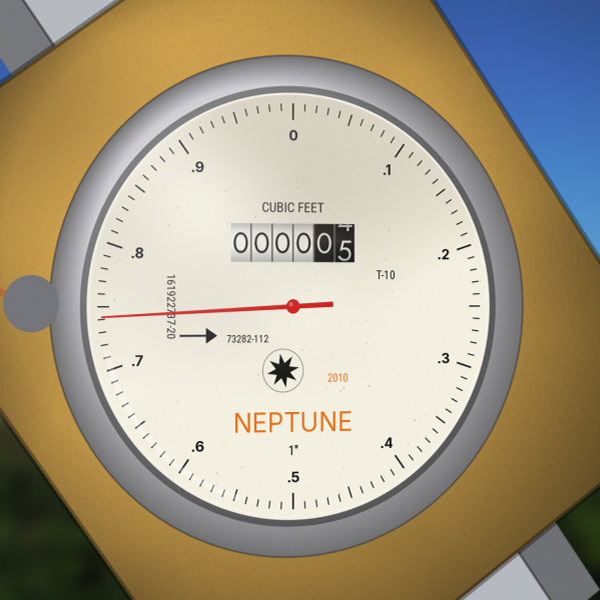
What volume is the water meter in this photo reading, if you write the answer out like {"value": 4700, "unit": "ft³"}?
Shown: {"value": 4.74, "unit": "ft³"}
